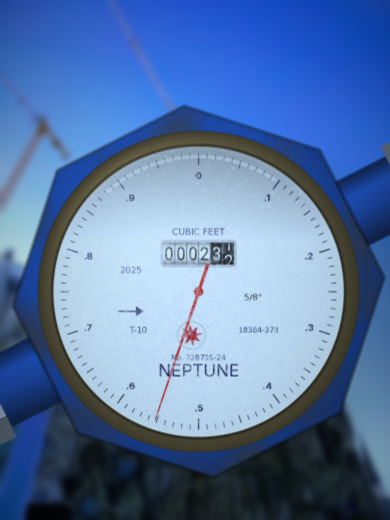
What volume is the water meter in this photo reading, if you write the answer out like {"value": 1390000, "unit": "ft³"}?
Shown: {"value": 231.55, "unit": "ft³"}
